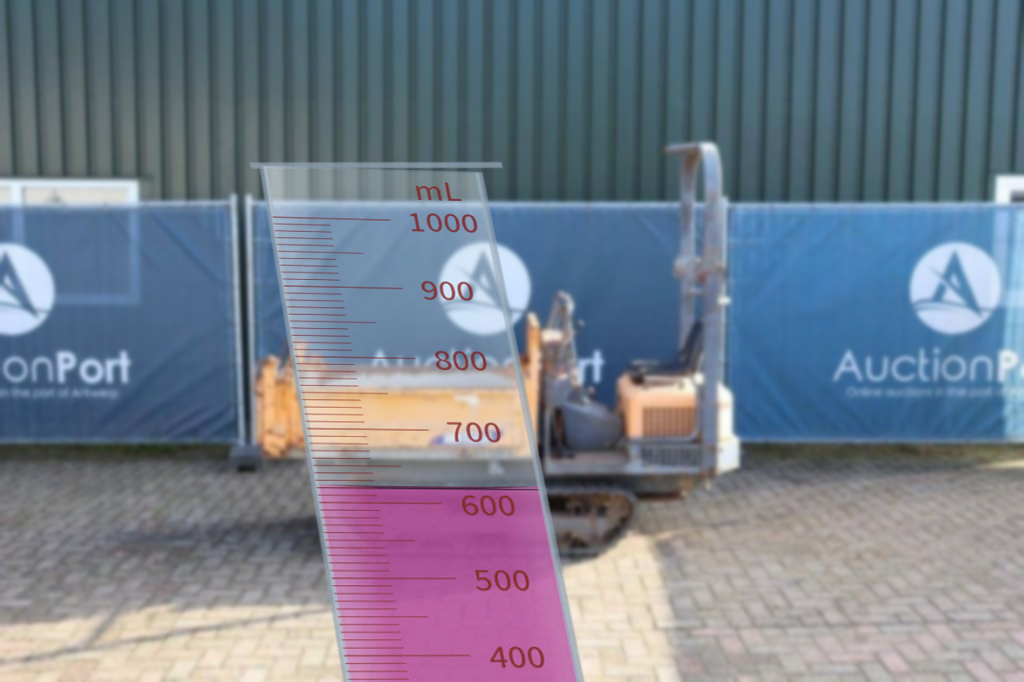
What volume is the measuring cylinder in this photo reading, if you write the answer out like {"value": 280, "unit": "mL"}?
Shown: {"value": 620, "unit": "mL"}
